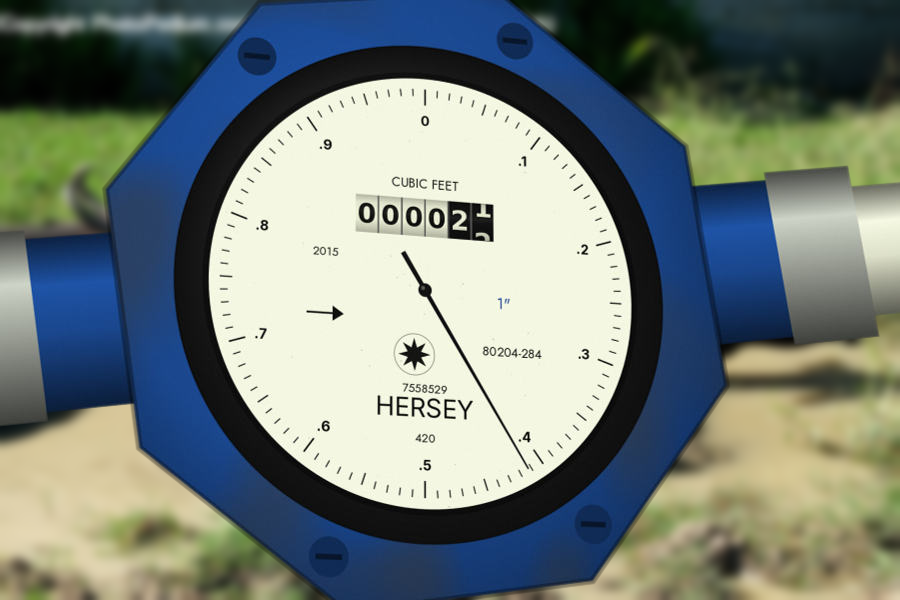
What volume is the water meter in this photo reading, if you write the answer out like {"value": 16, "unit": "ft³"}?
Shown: {"value": 21.41, "unit": "ft³"}
